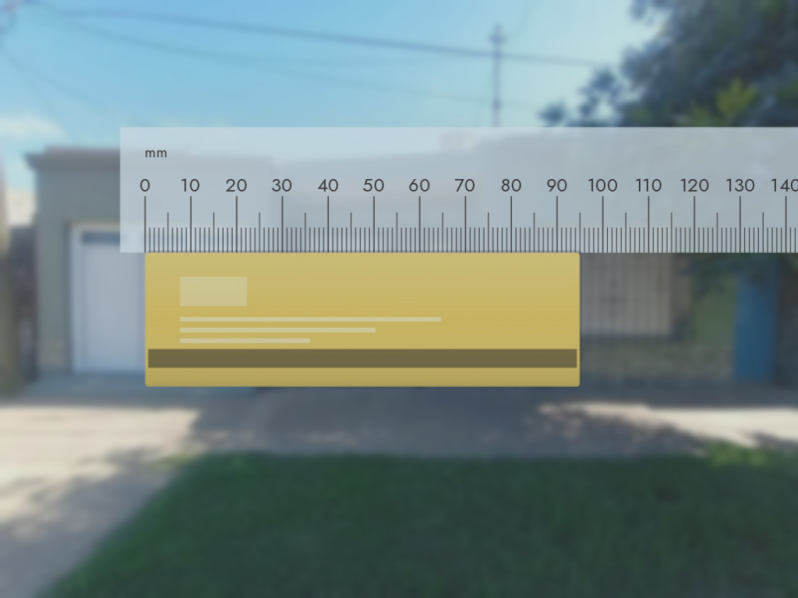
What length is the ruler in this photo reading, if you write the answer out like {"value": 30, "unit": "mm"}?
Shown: {"value": 95, "unit": "mm"}
